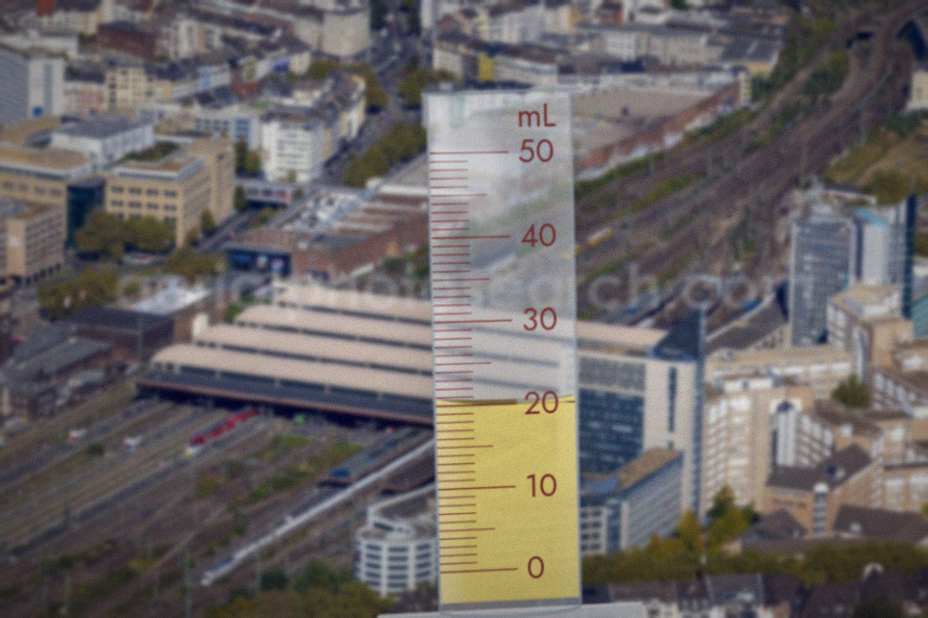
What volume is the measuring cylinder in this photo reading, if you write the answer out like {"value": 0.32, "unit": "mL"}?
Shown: {"value": 20, "unit": "mL"}
